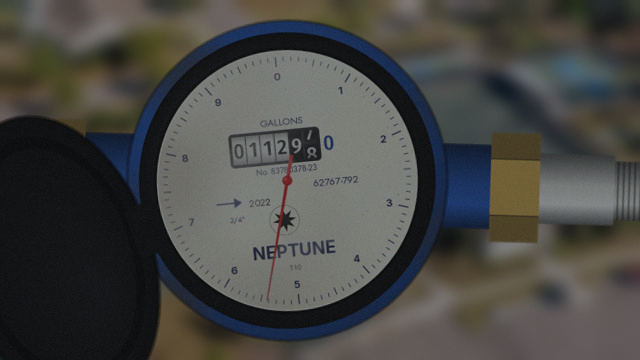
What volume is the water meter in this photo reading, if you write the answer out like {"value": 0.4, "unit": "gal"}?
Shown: {"value": 112975.4, "unit": "gal"}
